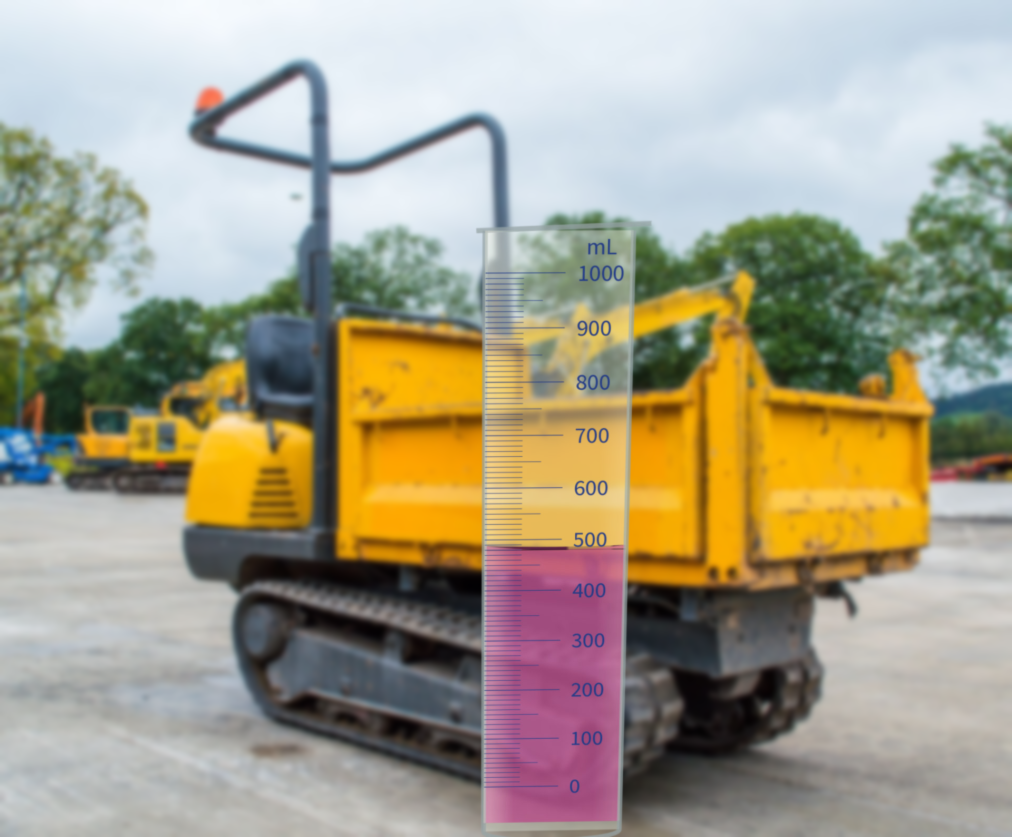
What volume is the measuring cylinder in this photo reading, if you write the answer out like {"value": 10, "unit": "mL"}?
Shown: {"value": 480, "unit": "mL"}
